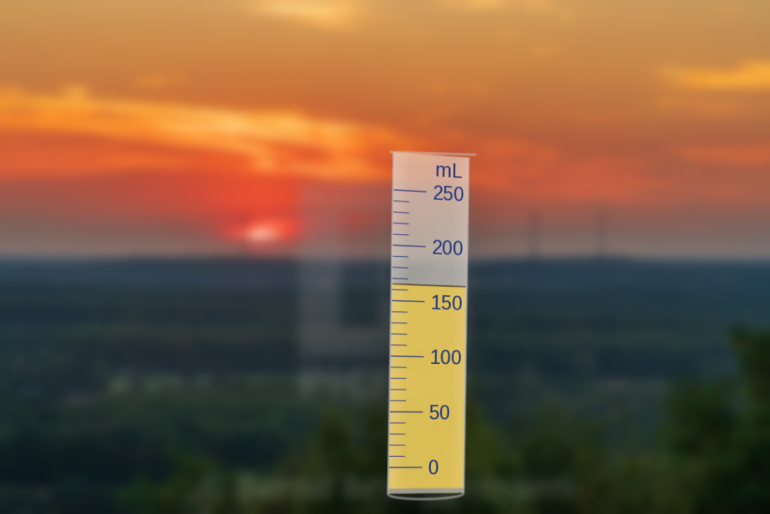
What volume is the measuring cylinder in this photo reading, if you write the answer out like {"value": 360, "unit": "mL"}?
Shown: {"value": 165, "unit": "mL"}
